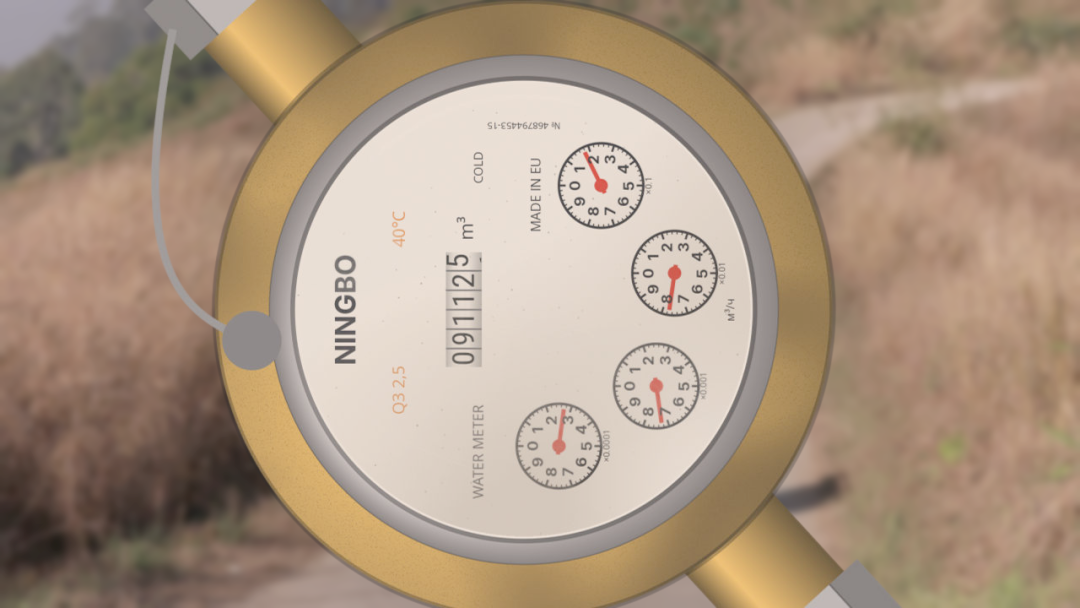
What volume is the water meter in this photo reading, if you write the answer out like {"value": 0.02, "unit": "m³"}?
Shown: {"value": 91125.1772, "unit": "m³"}
